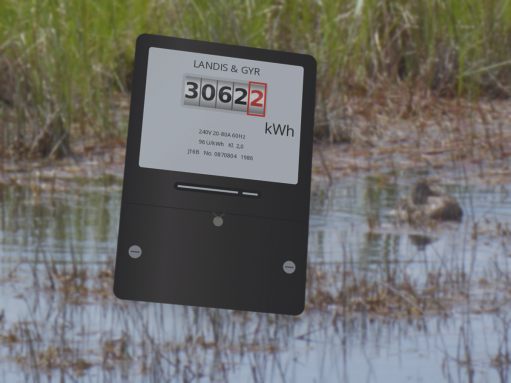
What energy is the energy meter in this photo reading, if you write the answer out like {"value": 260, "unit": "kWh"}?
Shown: {"value": 3062.2, "unit": "kWh"}
